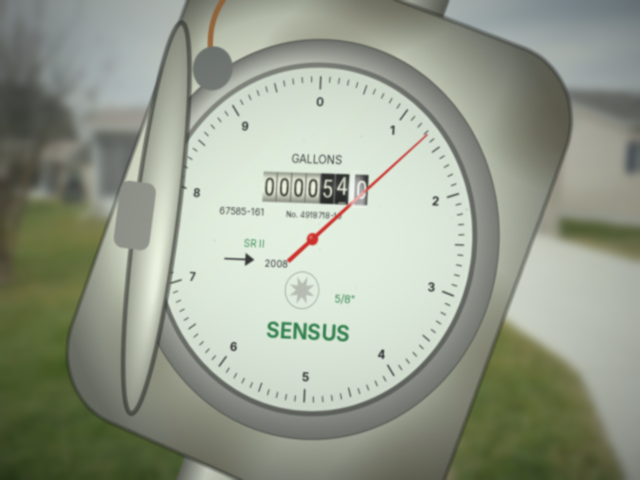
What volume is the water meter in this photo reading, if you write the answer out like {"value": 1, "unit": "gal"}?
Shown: {"value": 541.3, "unit": "gal"}
